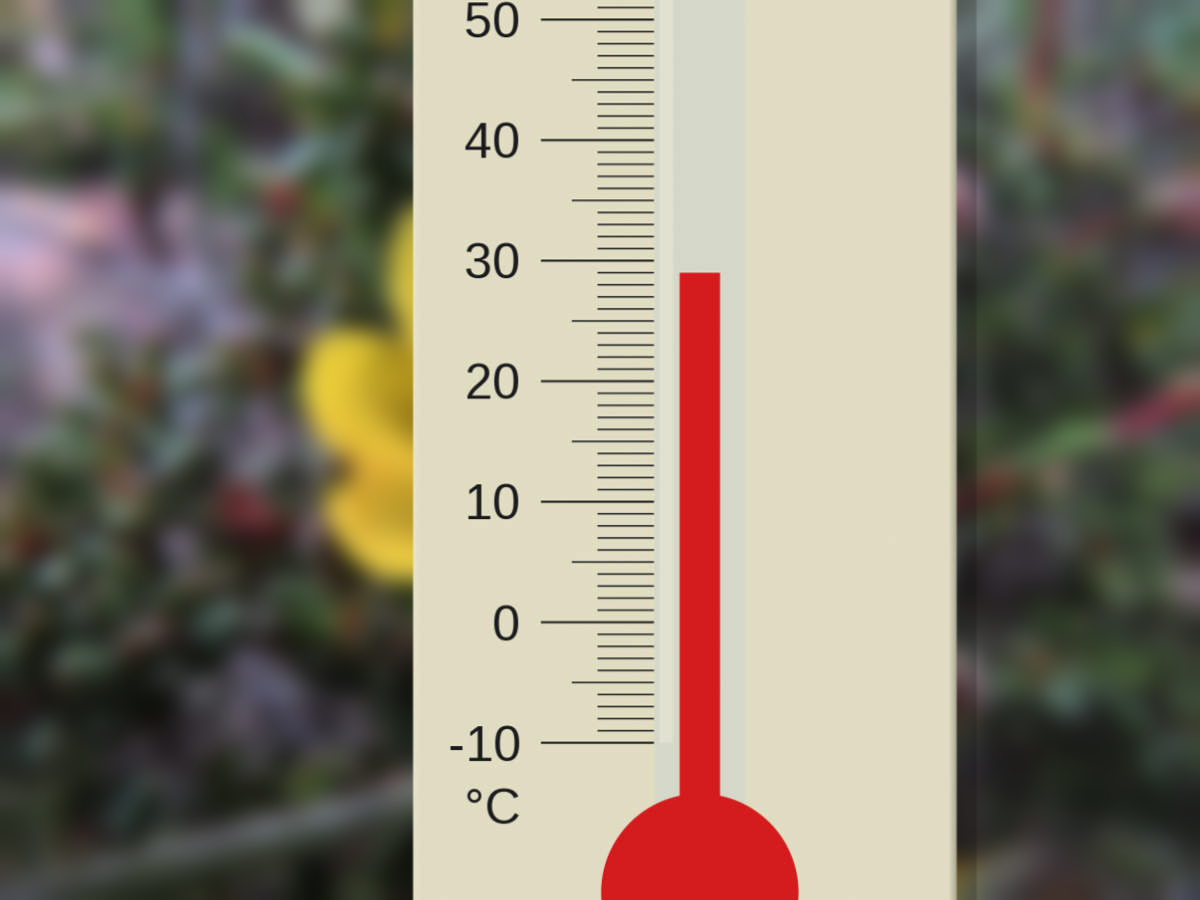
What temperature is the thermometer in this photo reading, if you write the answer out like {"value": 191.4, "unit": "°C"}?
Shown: {"value": 29, "unit": "°C"}
